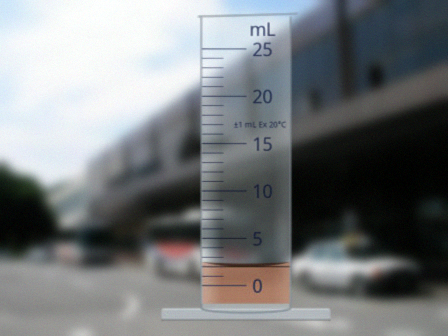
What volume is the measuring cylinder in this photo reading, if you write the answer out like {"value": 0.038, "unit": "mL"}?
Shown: {"value": 2, "unit": "mL"}
